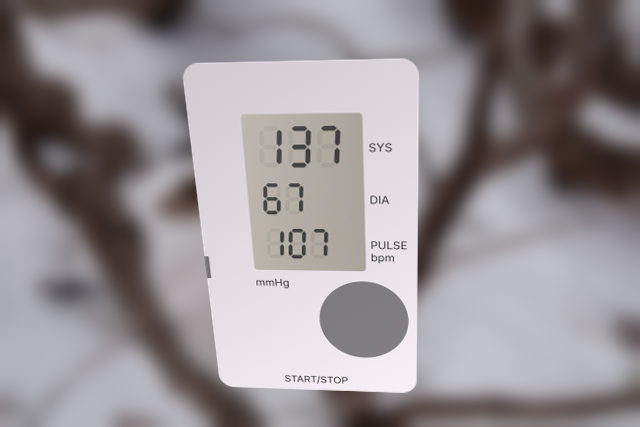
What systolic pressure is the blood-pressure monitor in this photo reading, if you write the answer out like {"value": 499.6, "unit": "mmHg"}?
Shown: {"value": 137, "unit": "mmHg"}
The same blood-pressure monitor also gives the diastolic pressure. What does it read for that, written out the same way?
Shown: {"value": 67, "unit": "mmHg"}
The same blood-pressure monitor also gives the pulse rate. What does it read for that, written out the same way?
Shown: {"value": 107, "unit": "bpm"}
